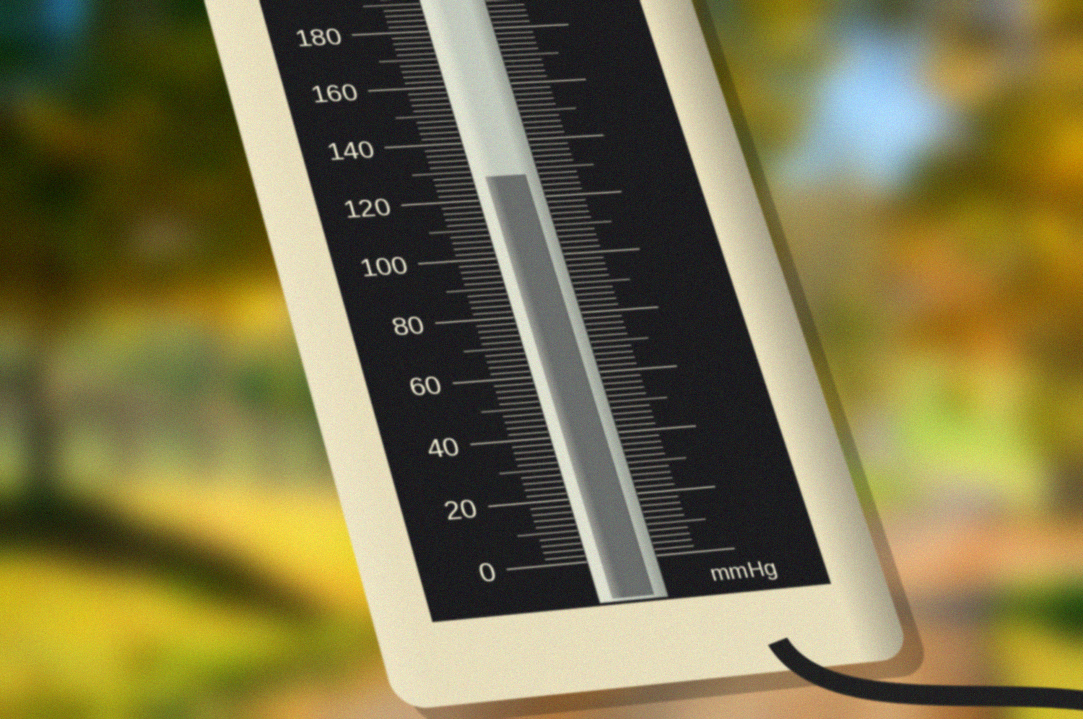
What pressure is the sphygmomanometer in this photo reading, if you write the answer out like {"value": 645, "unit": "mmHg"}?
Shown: {"value": 128, "unit": "mmHg"}
